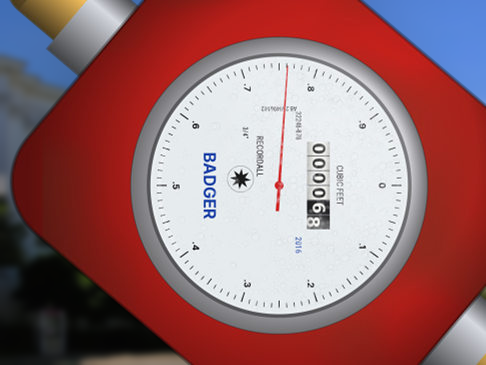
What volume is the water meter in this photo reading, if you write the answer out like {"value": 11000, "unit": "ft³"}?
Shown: {"value": 67.76, "unit": "ft³"}
